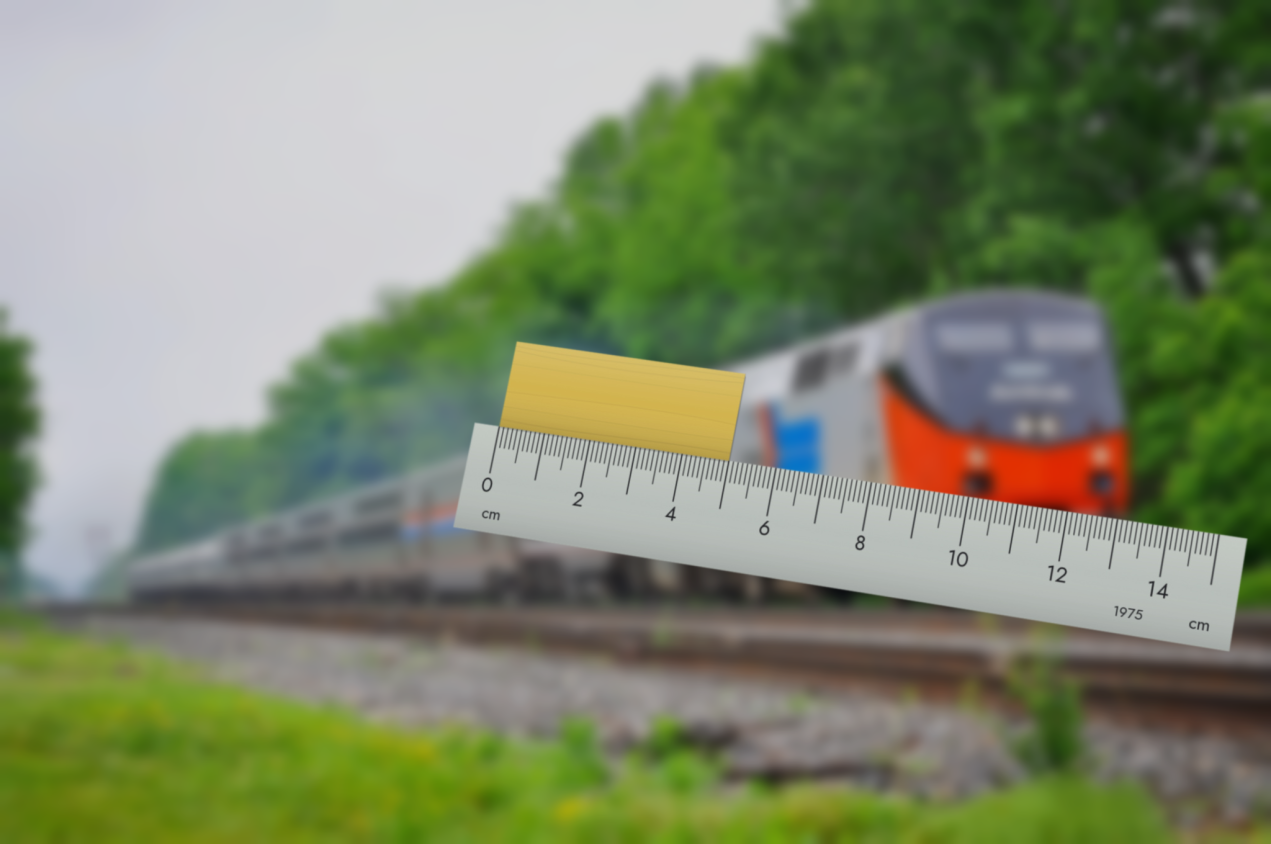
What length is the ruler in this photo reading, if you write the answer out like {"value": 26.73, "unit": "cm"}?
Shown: {"value": 5, "unit": "cm"}
